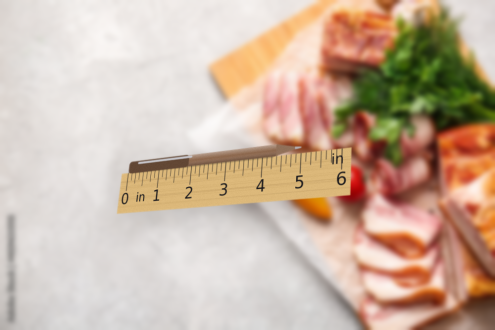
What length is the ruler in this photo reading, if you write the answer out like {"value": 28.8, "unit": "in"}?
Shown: {"value": 5, "unit": "in"}
